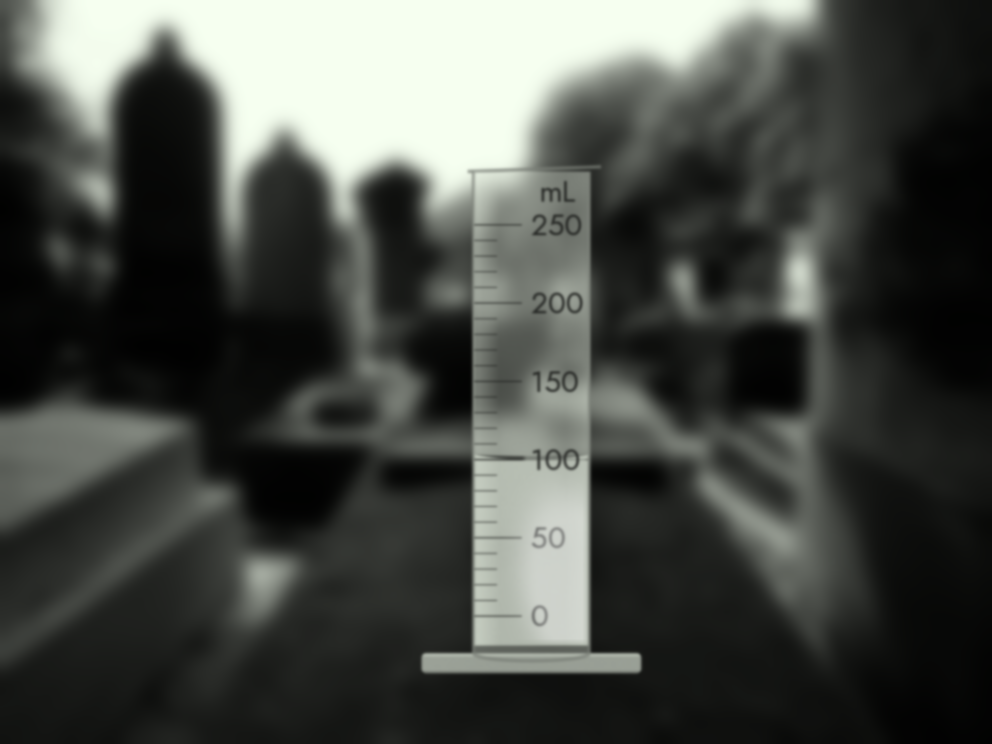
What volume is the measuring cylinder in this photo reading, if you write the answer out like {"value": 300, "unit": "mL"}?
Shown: {"value": 100, "unit": "mL"}
